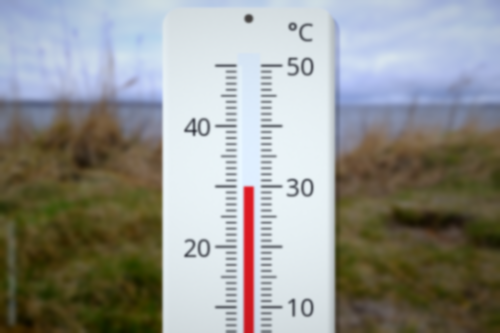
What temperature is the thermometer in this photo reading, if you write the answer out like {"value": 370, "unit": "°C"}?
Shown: {"value": 30, "unit": "°C"}
